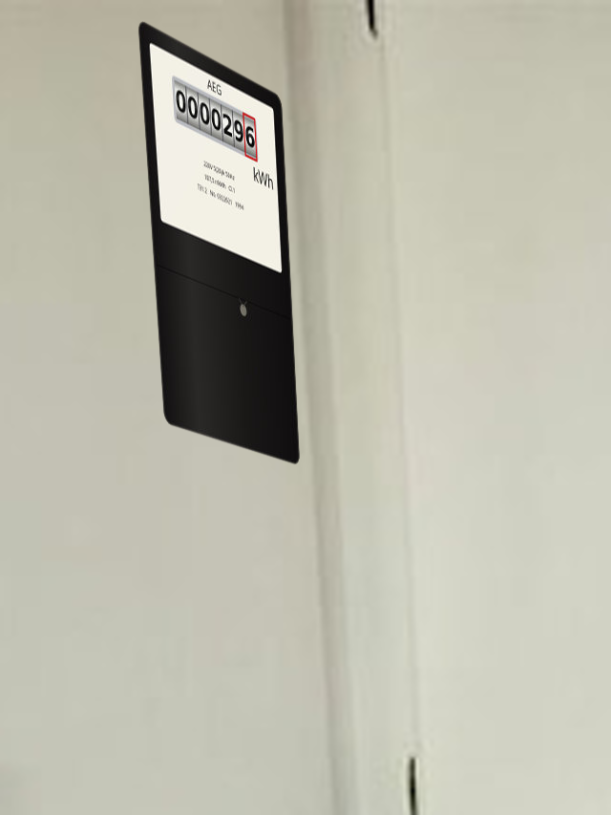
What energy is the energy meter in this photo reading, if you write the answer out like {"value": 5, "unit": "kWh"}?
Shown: {"value": 29.6, "unit": "kWh"}
